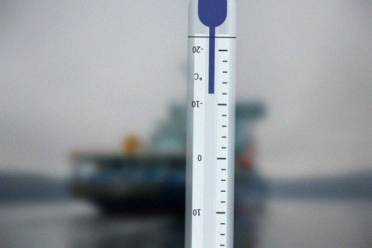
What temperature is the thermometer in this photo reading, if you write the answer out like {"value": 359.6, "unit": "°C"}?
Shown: {"value": -12, "unit": "°C"}
